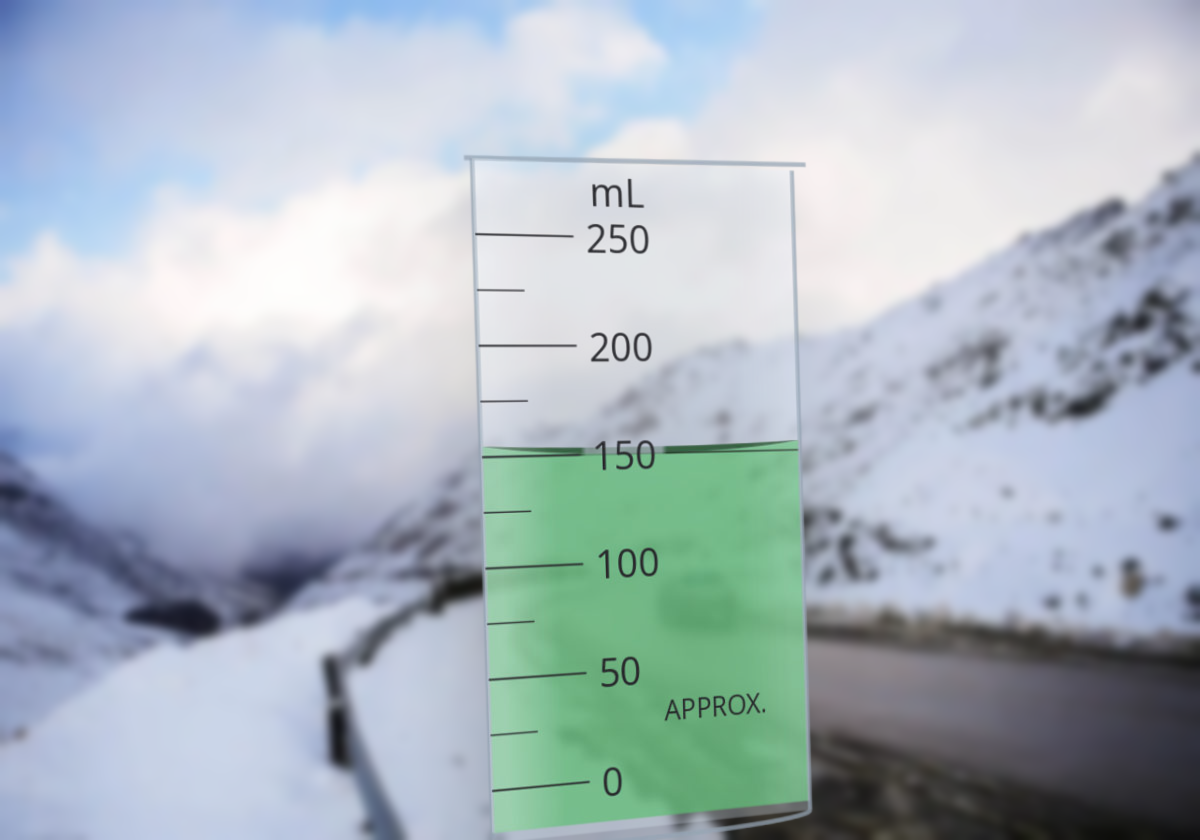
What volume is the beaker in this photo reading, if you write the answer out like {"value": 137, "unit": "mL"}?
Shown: {"value": 150, "unit": "mL"}
